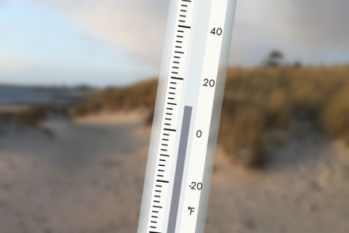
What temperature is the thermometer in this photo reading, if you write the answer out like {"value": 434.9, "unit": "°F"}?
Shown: {"value": 10, "unit": "°F"}
